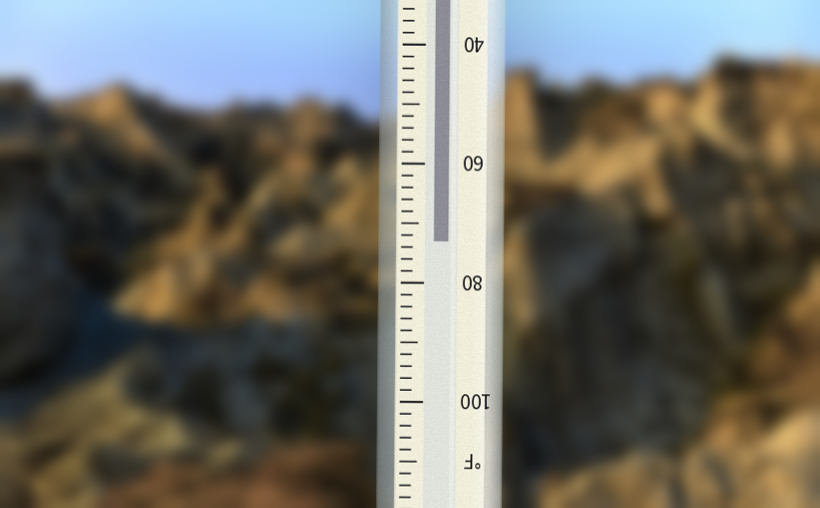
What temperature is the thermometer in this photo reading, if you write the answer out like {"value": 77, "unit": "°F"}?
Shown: {"value": 73, "unit": "°F"}
